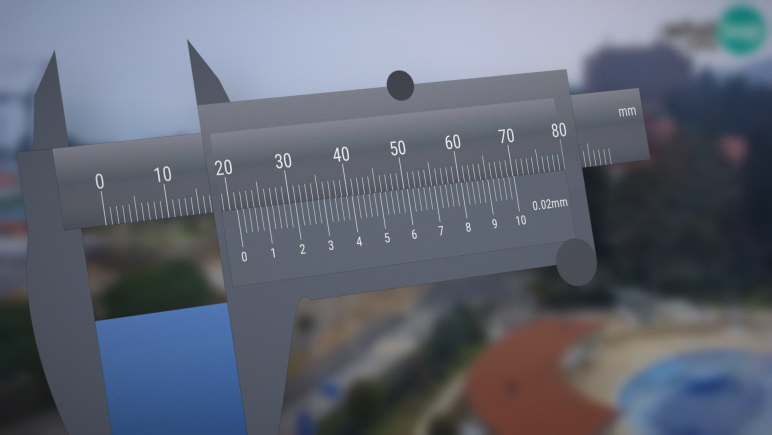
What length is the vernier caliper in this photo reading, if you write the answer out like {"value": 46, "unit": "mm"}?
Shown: {"value": 21.2, "unit": "mm"}
